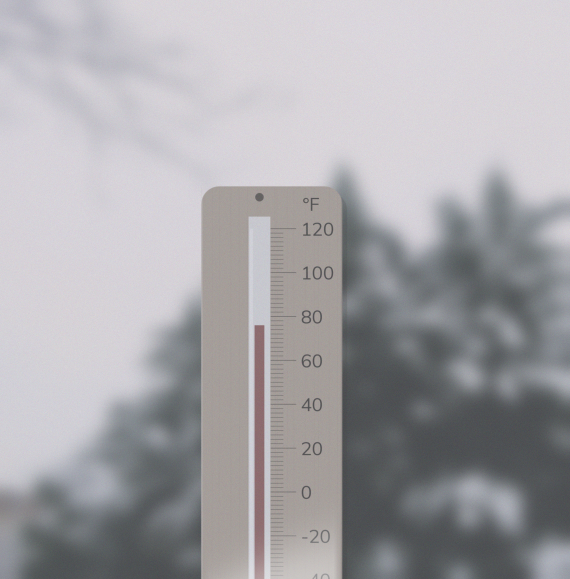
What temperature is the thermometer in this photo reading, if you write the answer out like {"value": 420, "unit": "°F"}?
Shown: {"value": 76, "unit": "°F"}
